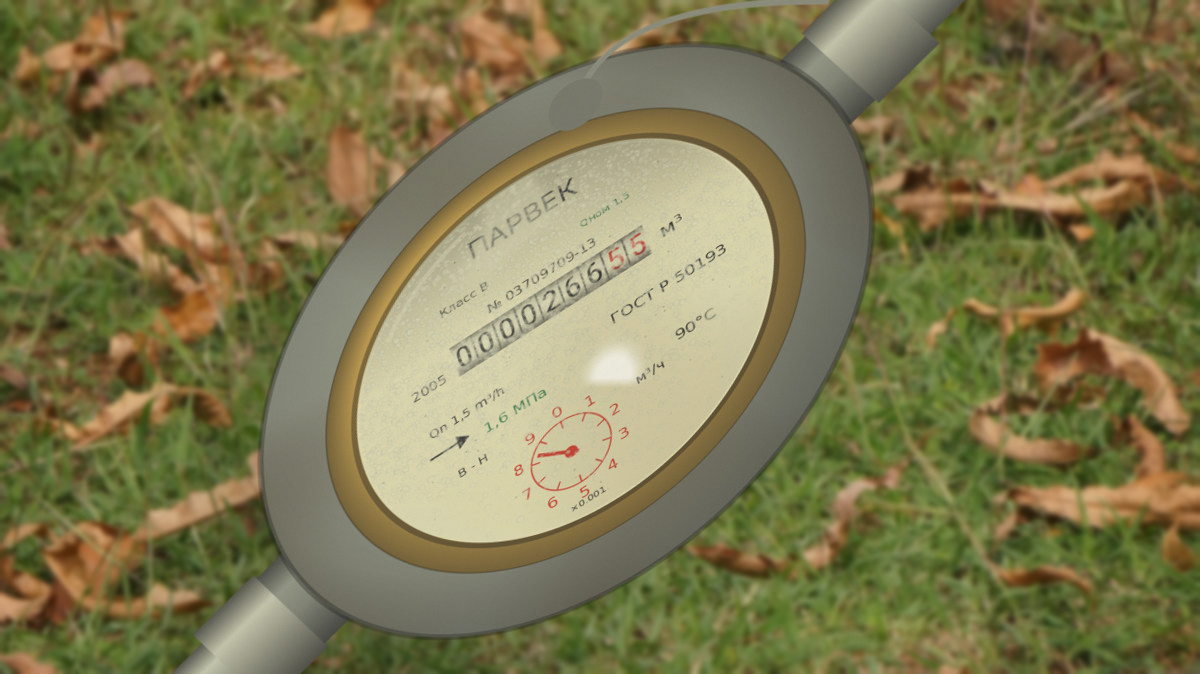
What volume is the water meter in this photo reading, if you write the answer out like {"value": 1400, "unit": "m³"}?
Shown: {"value": 266.558, "unit": "m³"}
